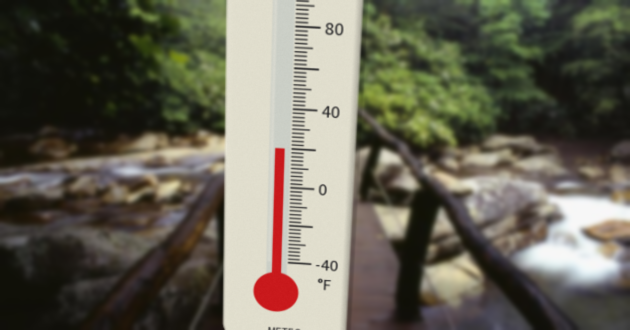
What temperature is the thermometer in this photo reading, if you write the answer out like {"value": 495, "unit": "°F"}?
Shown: {"value": 20, "unit": "°F"}
